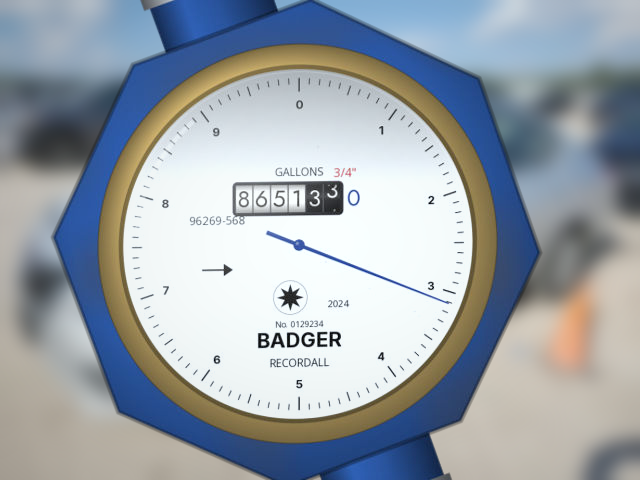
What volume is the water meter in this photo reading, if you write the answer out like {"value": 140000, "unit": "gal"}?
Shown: {"value": 8651333.1, "unit": "gal"}
